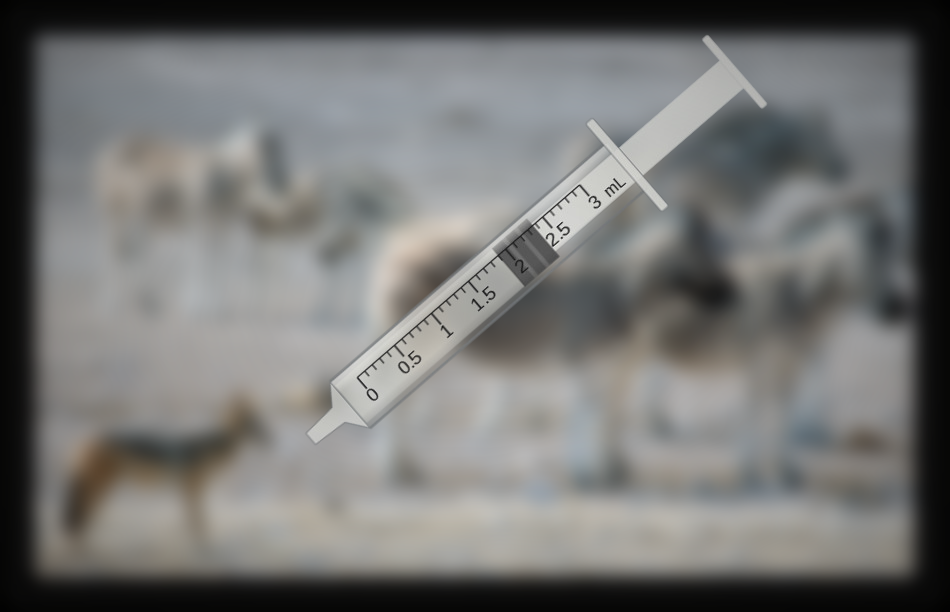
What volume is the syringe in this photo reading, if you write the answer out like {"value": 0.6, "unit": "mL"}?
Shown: {"value": 1.9, "unit": "mL"}
